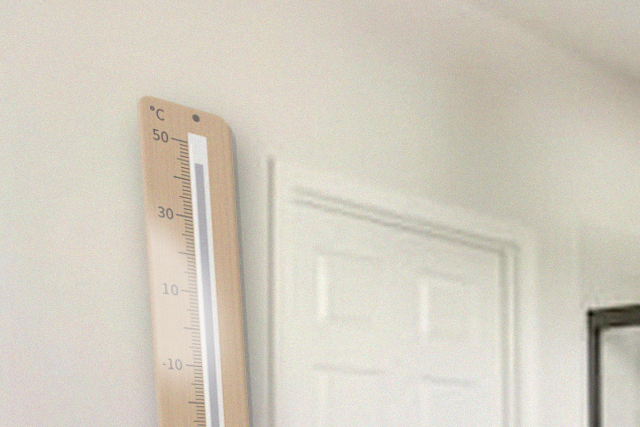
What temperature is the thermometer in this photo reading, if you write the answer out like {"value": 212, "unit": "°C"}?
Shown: {"value": 45, "unit": "°C"}
